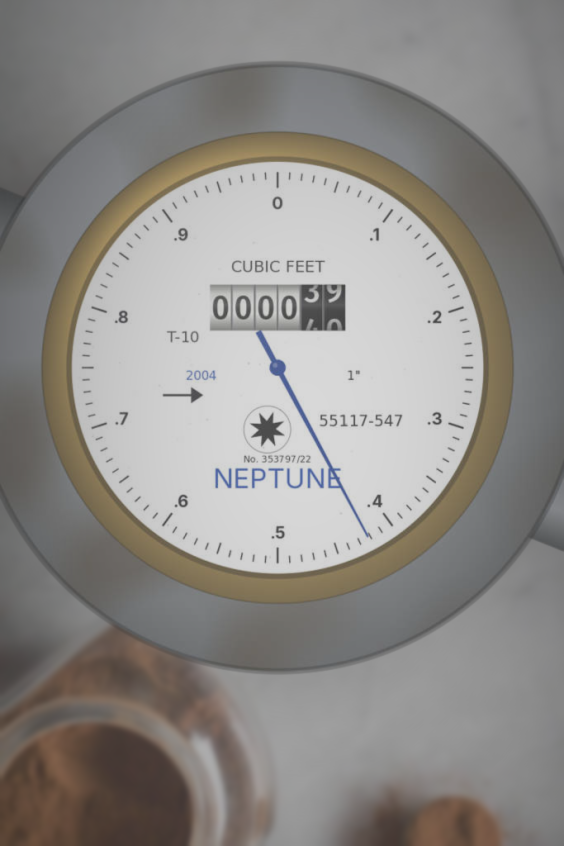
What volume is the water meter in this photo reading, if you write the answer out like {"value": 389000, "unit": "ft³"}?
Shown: {"value": 39.42, "unit": "ft³"}
